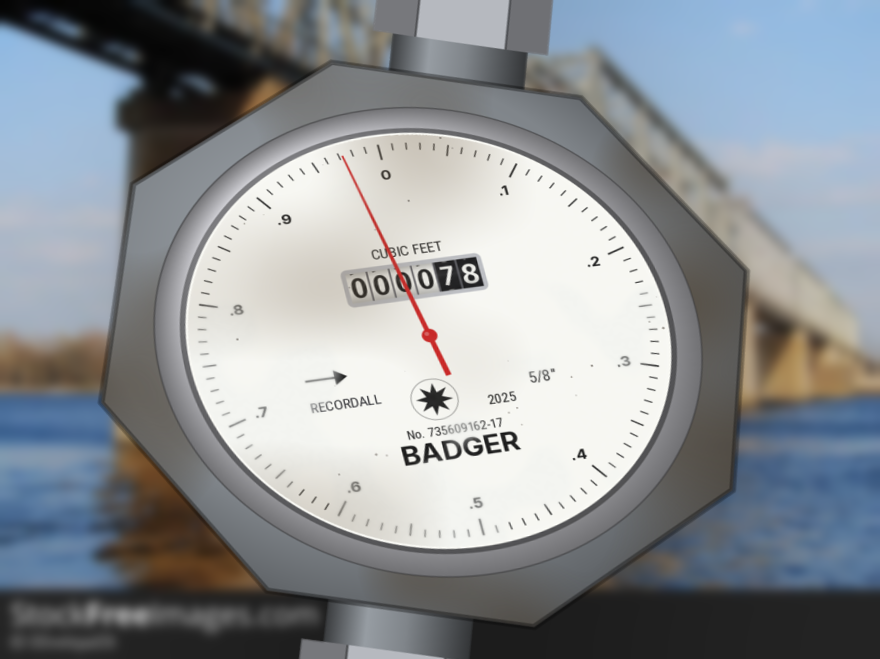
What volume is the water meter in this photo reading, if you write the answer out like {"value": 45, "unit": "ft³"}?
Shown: {"value": 77.97, "unit": "ft³"}
